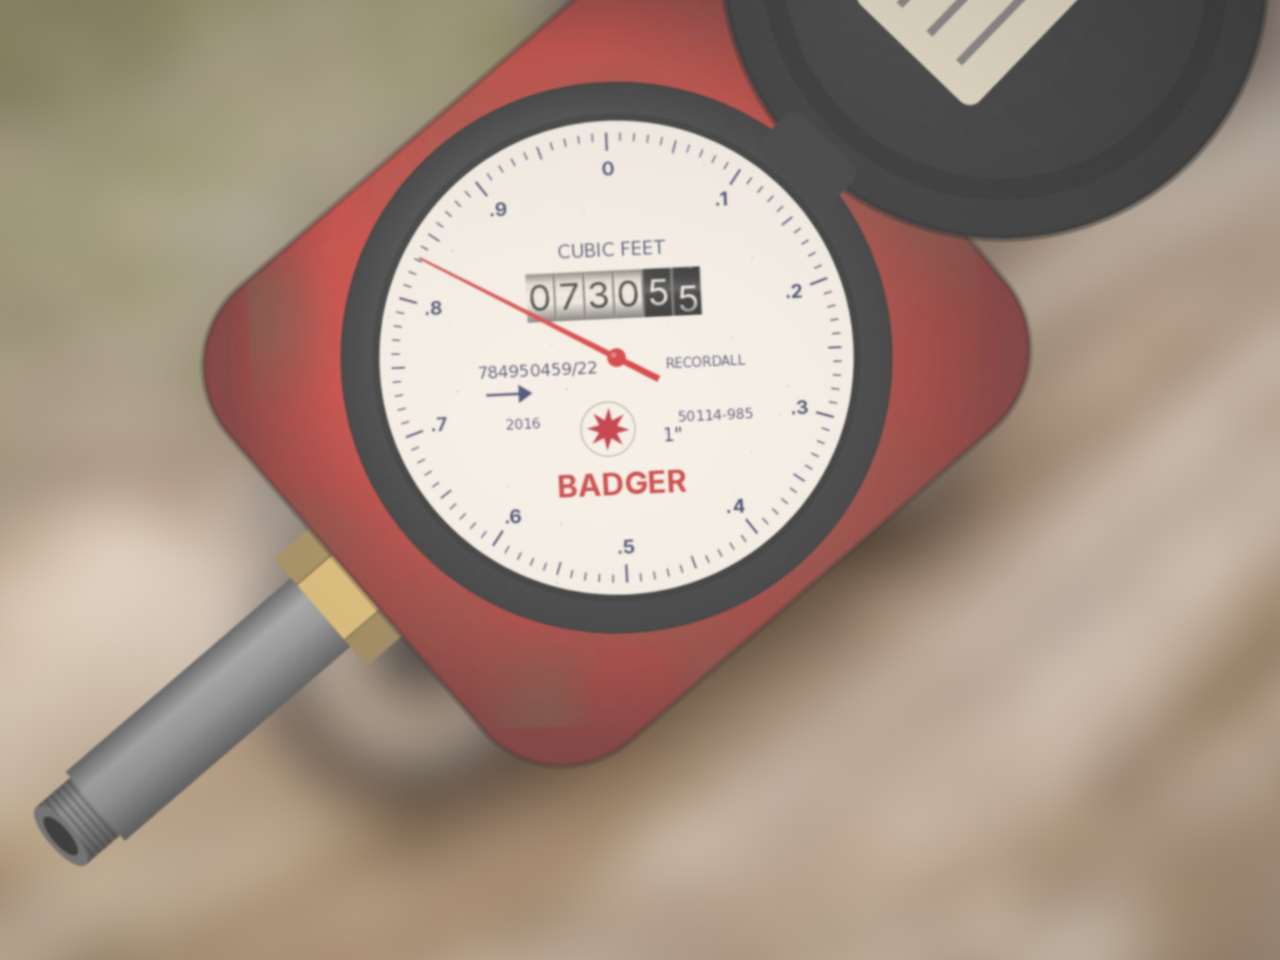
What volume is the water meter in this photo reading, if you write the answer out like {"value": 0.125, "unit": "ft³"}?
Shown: {"value": 73054.83, "unit": "ft³"}
